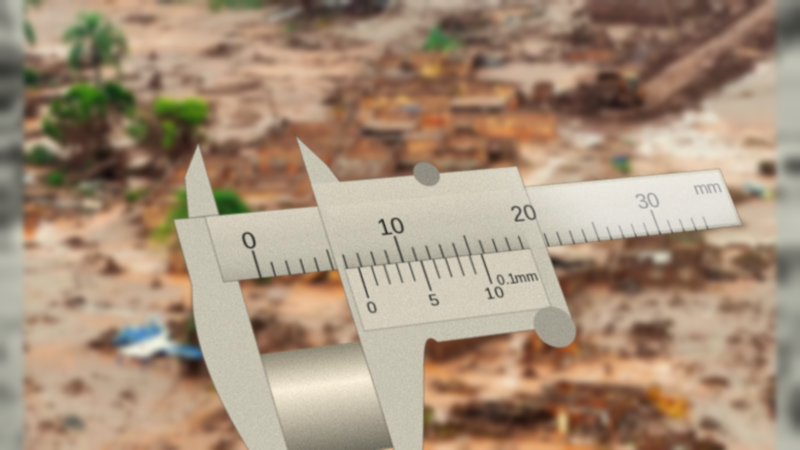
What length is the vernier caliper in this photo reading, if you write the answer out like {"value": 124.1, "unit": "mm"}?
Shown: {"value": 6.8, "unit": "mm"}
